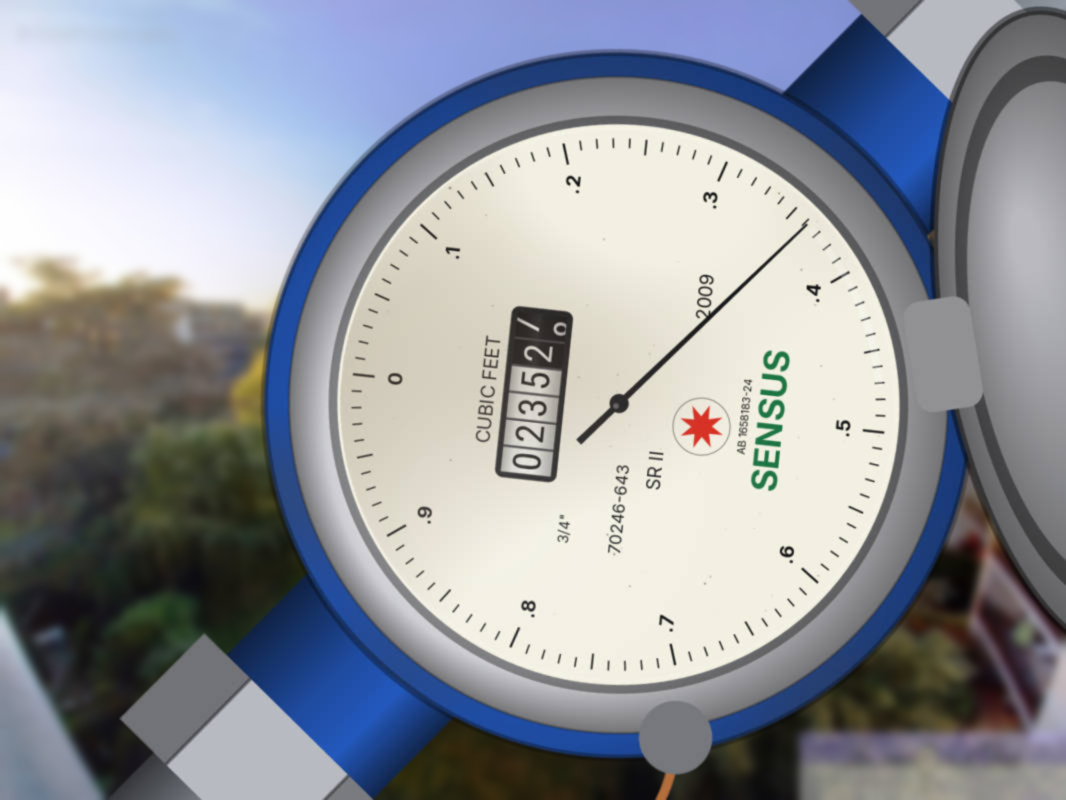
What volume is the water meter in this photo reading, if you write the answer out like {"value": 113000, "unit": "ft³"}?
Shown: {"value": 23527.36, "unit": "ft³"}
